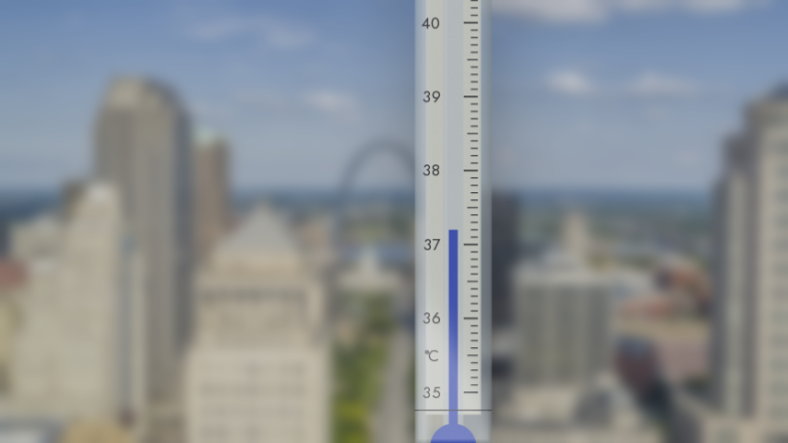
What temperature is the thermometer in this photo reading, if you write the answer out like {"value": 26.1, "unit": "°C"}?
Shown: {"value": 37.2, "unit": "°C"}
